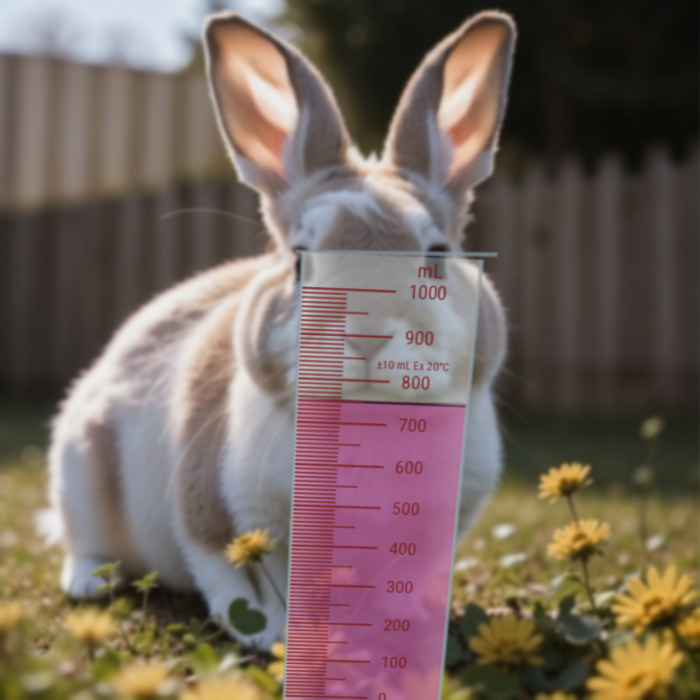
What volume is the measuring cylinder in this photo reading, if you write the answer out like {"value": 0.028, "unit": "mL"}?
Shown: {"value": 750, "unit": "mL"}
